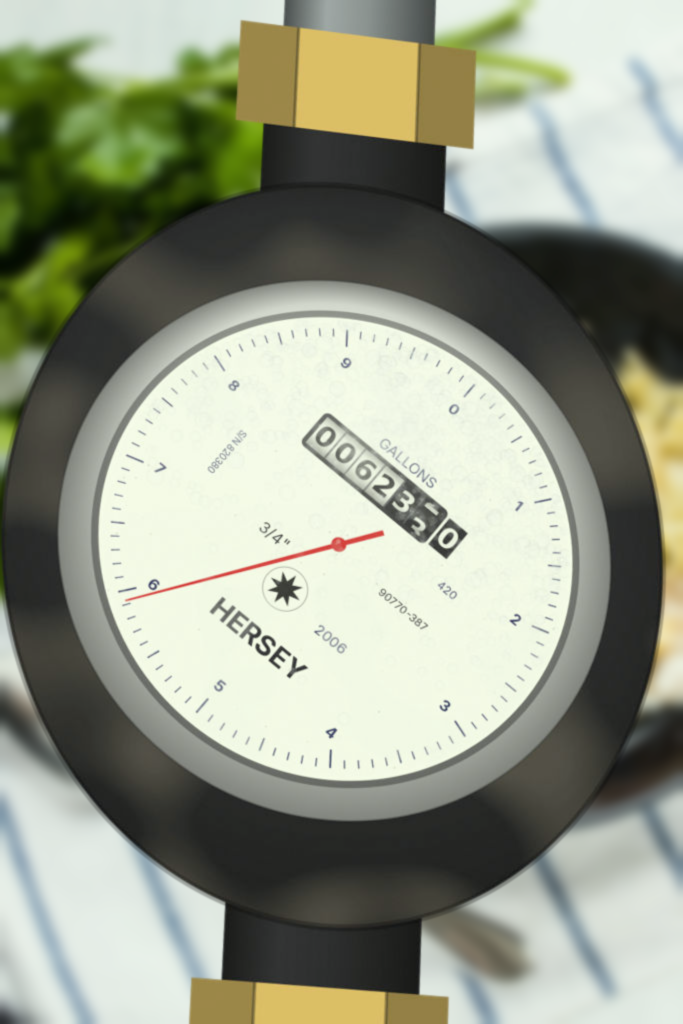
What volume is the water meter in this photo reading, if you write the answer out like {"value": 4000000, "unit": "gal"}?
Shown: {"value": 62325.9, "unit": "gal"}
